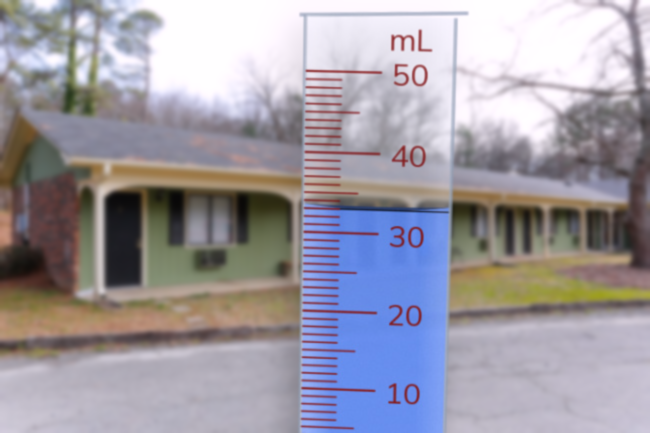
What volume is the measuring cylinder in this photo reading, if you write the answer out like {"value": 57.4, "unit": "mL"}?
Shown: {"value": 33, "unit": "mL"}
